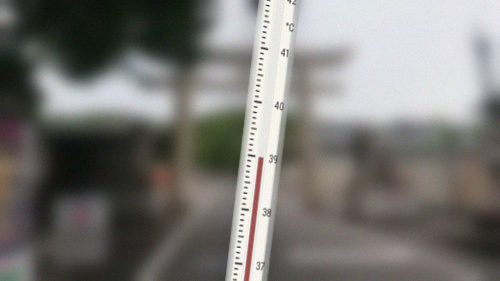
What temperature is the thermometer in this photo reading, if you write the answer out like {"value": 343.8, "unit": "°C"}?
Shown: {"value": 39, "unit": "°C"}
